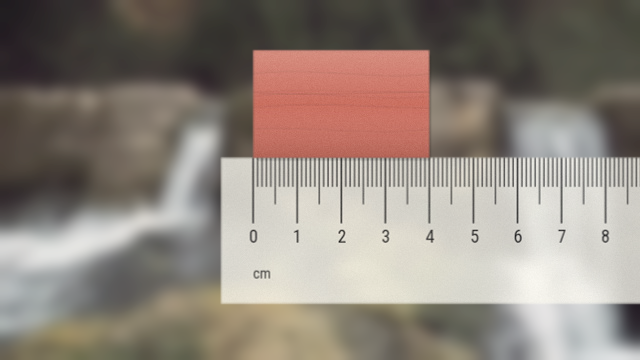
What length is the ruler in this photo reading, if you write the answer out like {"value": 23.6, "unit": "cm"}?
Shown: {"value": 4, "unit": "cm"}
